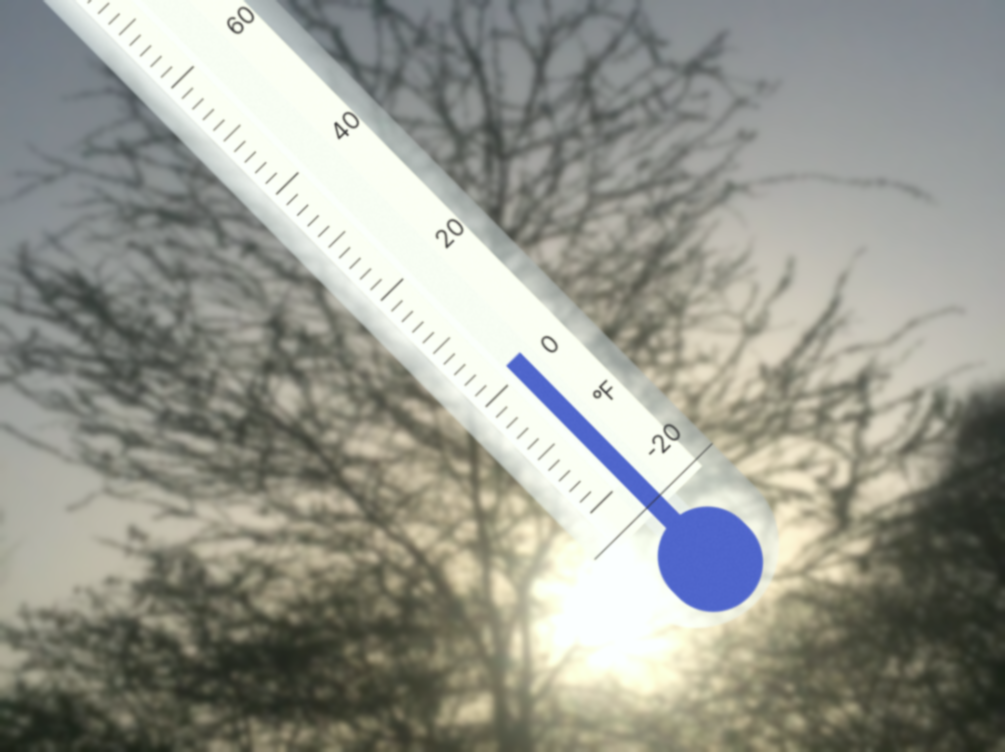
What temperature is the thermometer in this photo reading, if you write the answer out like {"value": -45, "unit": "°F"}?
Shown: {"value": 2, "unit": "°F"}
